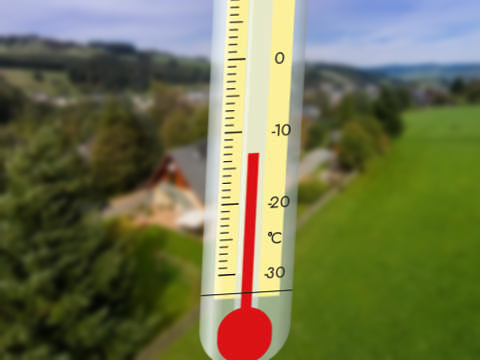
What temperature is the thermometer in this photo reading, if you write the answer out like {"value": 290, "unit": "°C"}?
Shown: {"value": -13, "unit": "°C"}
